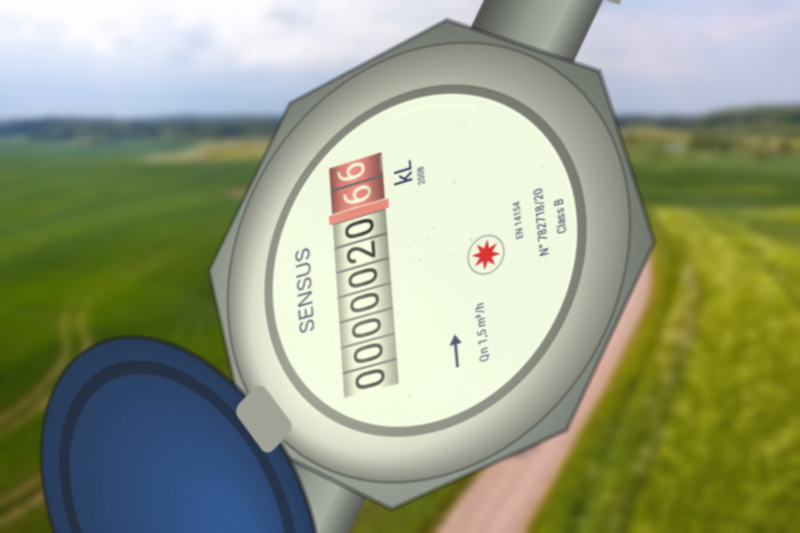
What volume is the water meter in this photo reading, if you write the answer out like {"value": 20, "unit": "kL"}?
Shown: {"value": 20.66, "unit": "kL"}
